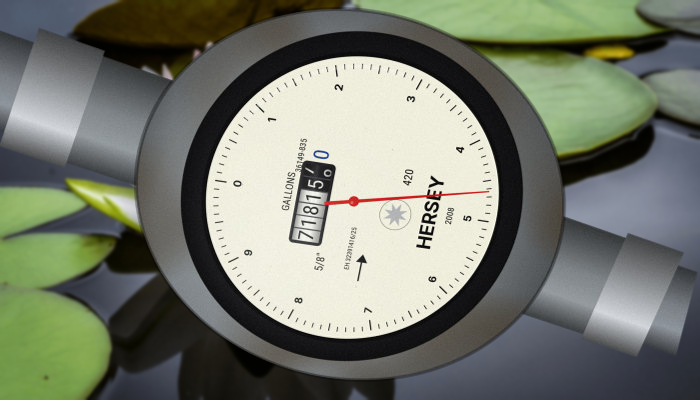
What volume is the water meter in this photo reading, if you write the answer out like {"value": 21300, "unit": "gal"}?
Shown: {"value": 7181574.6, "unit": "gal"}
